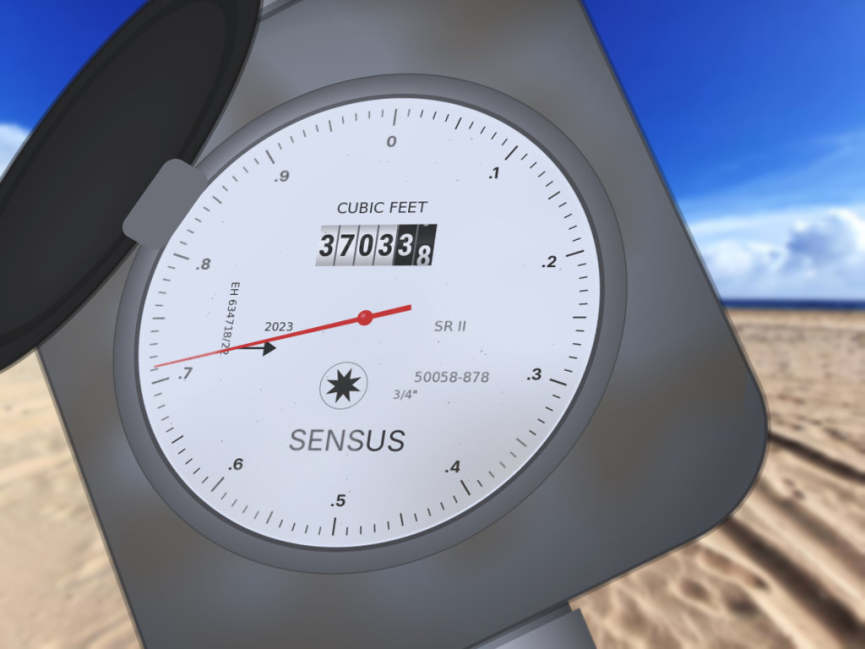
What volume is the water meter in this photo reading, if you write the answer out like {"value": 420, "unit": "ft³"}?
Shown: {"value": 370337.71, "unit": "ft³"}
